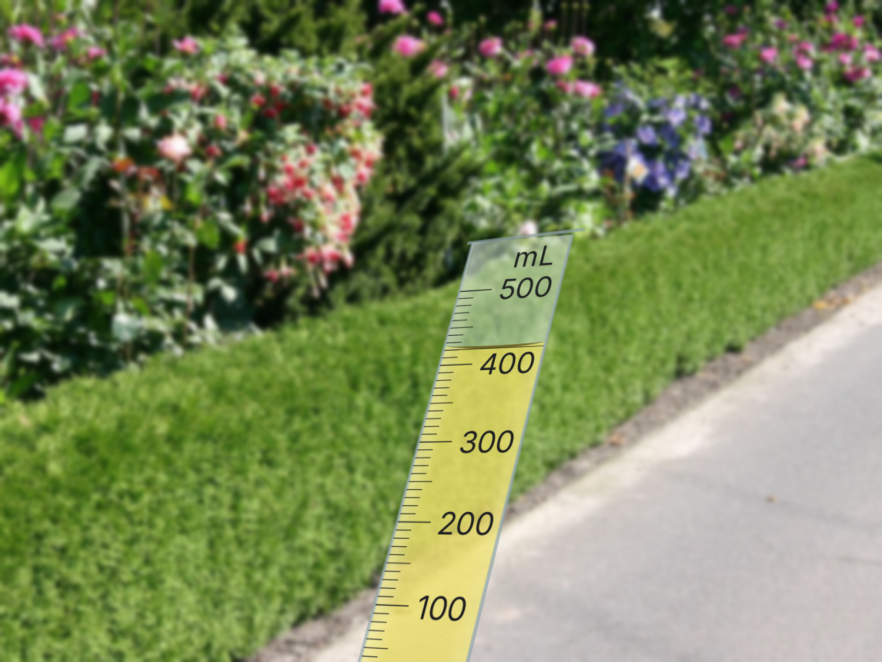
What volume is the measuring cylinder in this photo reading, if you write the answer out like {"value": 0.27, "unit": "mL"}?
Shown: {"value": 420, "unit": "mL"}
